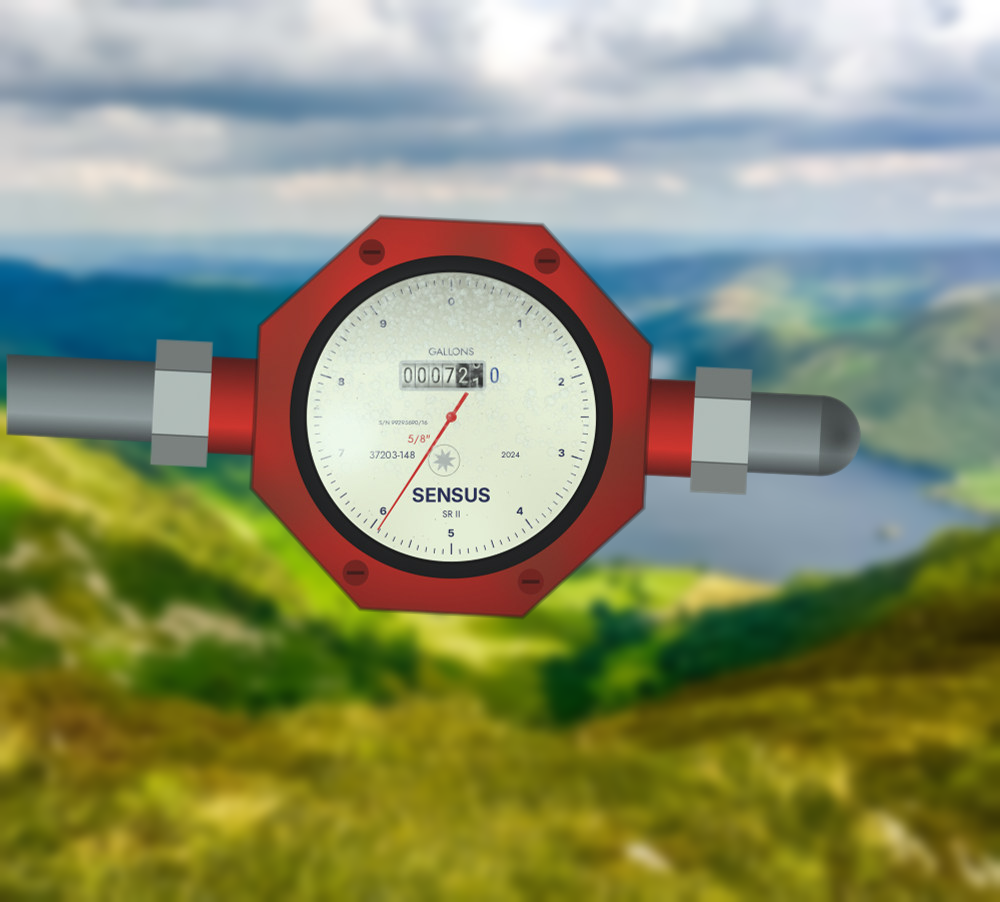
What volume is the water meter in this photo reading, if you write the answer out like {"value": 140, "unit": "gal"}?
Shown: {"value": 7205.9, "unit": "gal"}
